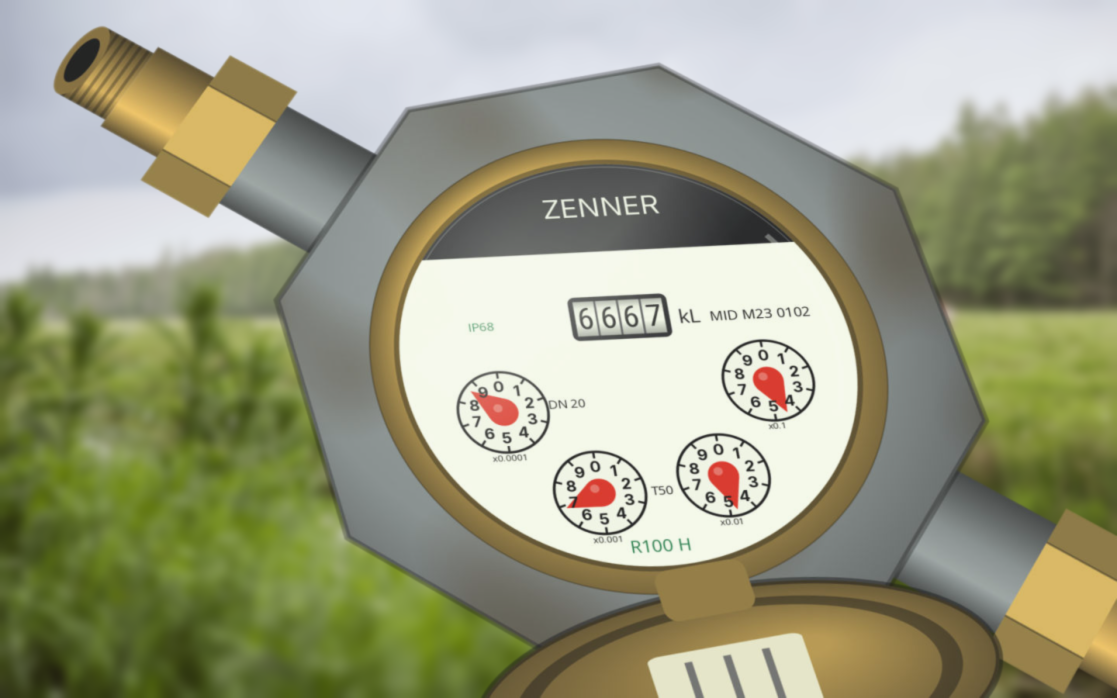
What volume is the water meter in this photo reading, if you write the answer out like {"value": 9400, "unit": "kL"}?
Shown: {"value": 6667.4468, "unit": "kL"}
